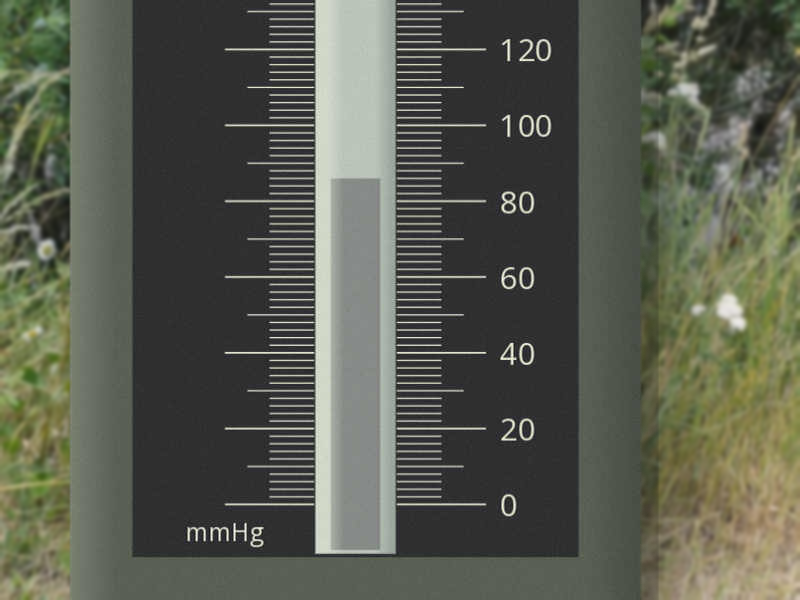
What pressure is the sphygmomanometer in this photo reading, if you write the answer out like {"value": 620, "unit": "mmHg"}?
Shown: {"value": 86, "unit": "mmHg"}
